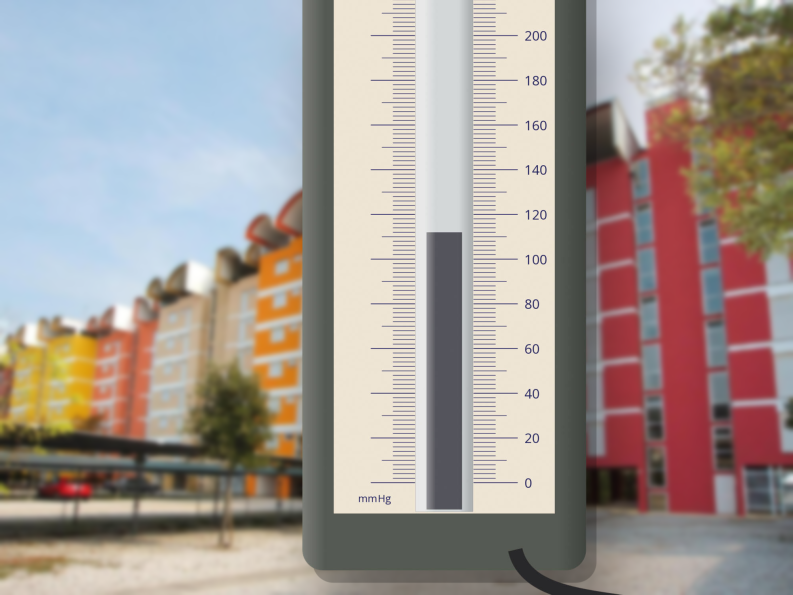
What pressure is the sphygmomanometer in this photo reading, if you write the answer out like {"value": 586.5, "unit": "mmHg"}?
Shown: {"value": 112, "unit": "mmHg"}
